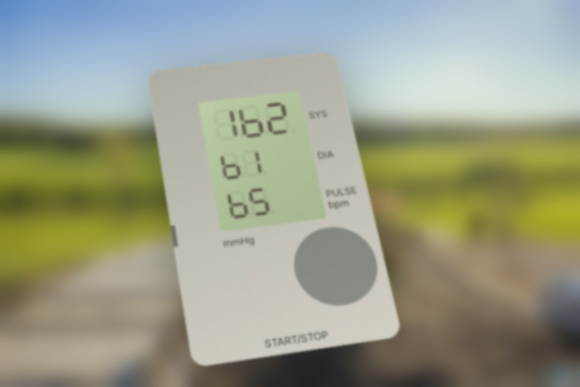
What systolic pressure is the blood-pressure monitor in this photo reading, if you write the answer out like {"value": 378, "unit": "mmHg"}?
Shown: {"value": 162, "unit": "mmHg"}
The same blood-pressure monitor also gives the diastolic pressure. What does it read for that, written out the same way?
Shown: {"value": 61, "unit": "mmHg"}
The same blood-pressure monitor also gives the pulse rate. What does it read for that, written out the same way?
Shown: {"value": 65, "unit": "bpm"}
